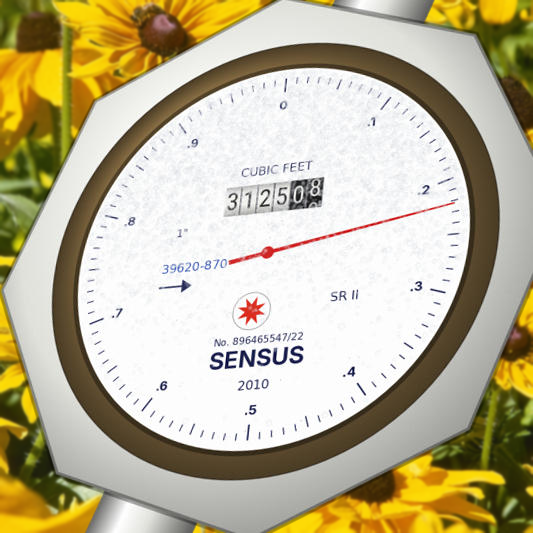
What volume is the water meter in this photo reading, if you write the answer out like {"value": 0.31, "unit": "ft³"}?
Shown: {"value": 312508.22, "unit": "ft³"}
